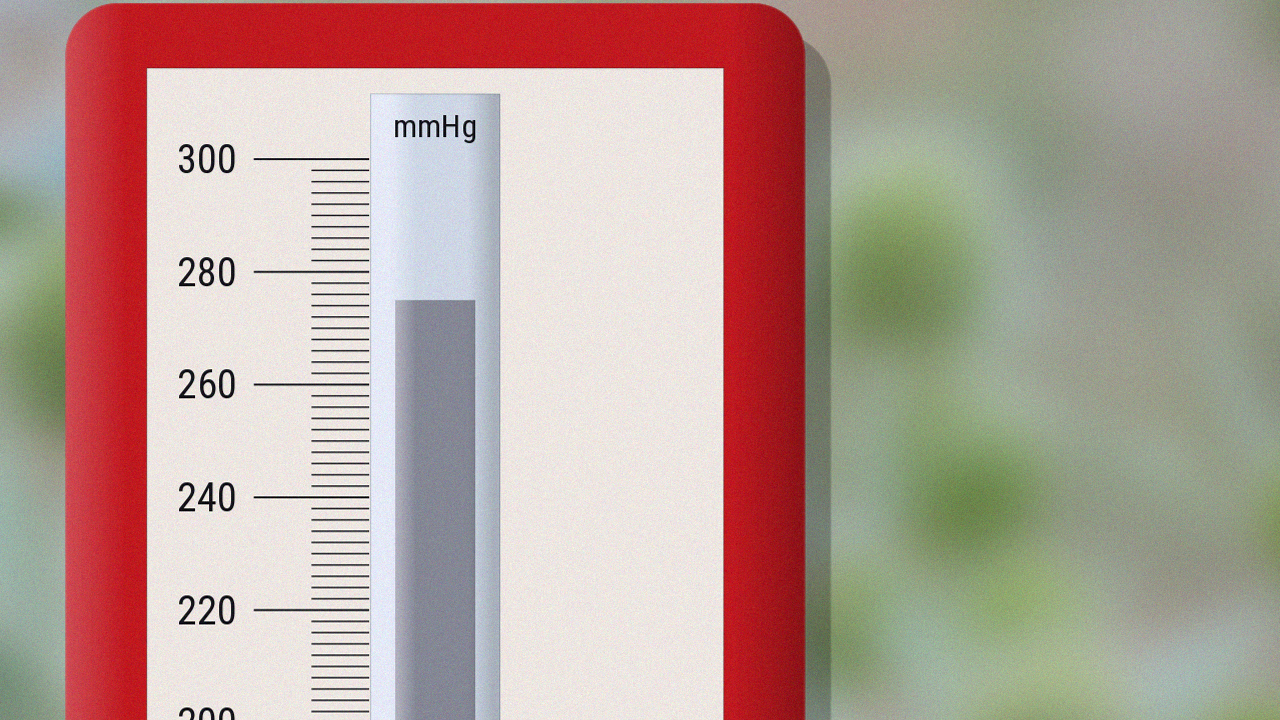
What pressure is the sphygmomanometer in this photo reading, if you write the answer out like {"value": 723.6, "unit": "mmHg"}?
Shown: {"value": 275, "unit": "mmHg"}
